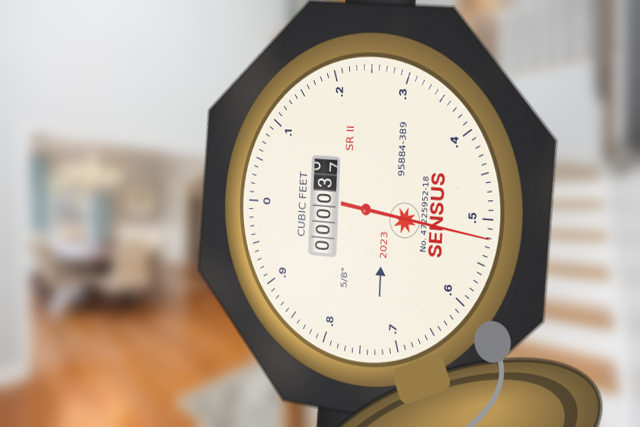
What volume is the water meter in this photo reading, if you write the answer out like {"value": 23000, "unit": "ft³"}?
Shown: {"value": 36.52, "unit": "ft³"}
